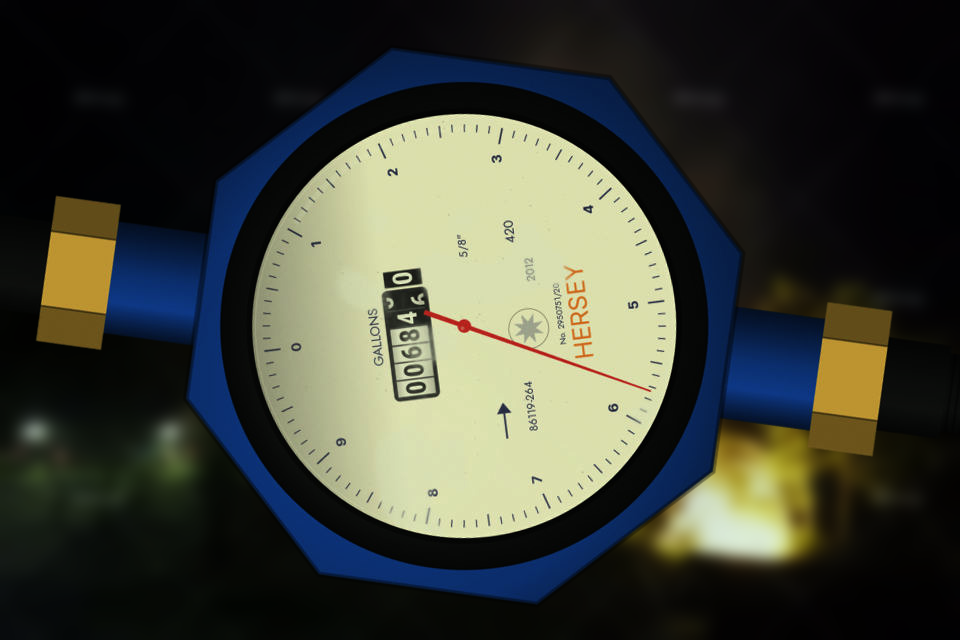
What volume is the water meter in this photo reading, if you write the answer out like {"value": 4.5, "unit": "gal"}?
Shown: {"value": 68455.7, "unit": "gal"}
